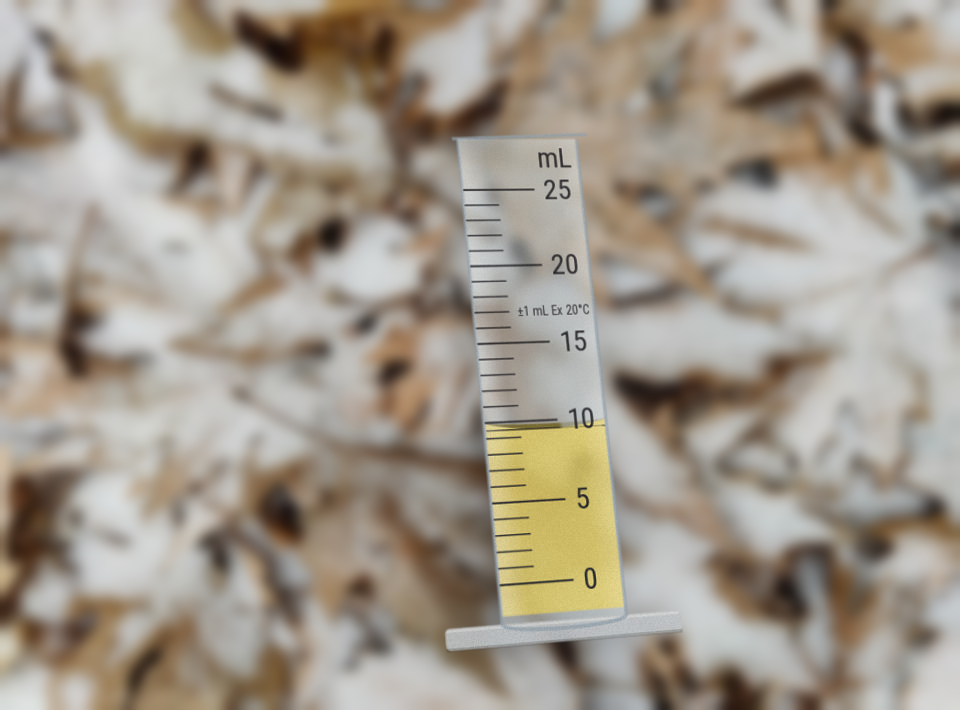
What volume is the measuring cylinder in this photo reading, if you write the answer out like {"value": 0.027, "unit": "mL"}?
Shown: {"value": 9.5, "unit": "mL"}
